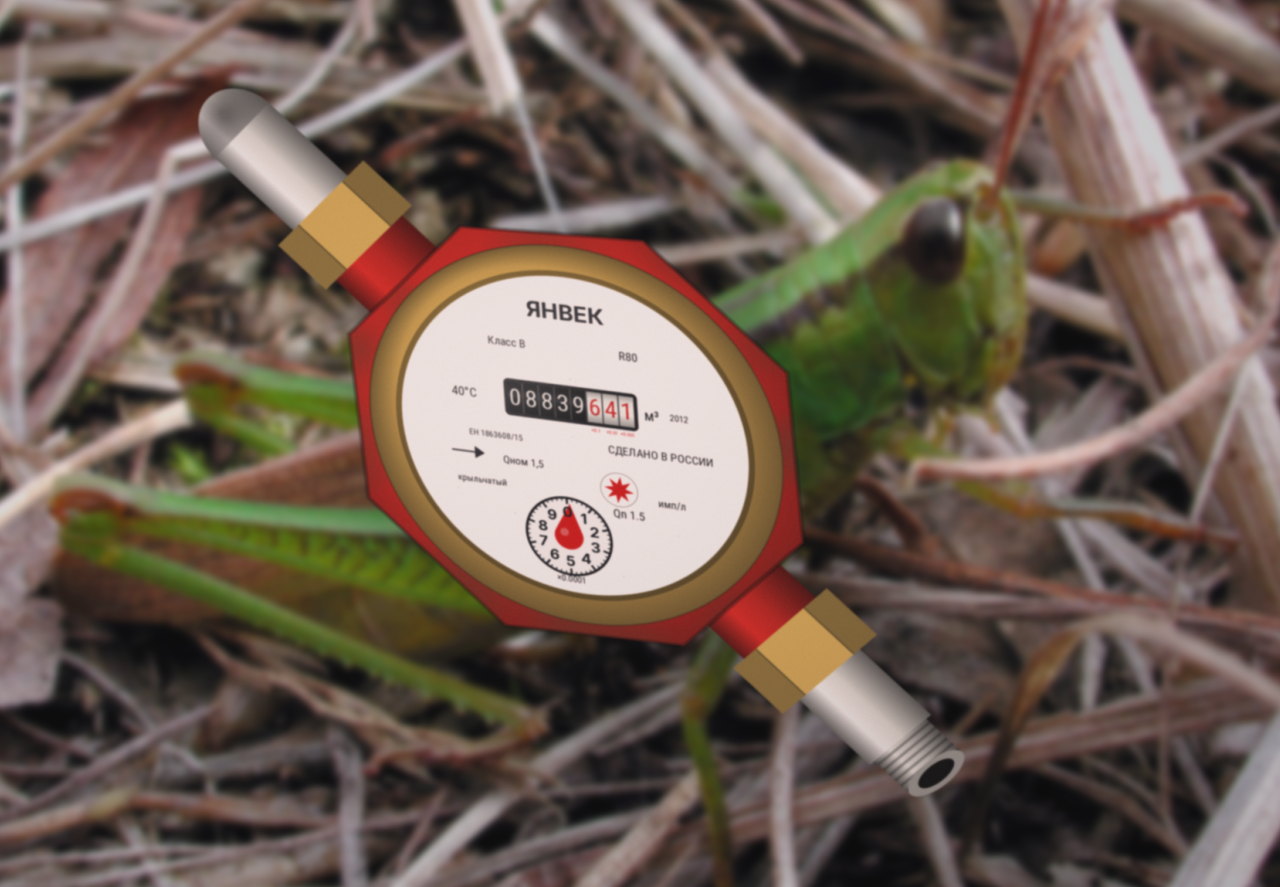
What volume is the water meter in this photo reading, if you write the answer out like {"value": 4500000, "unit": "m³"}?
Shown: {"value": 8839.6410, "unit": "m³"}
